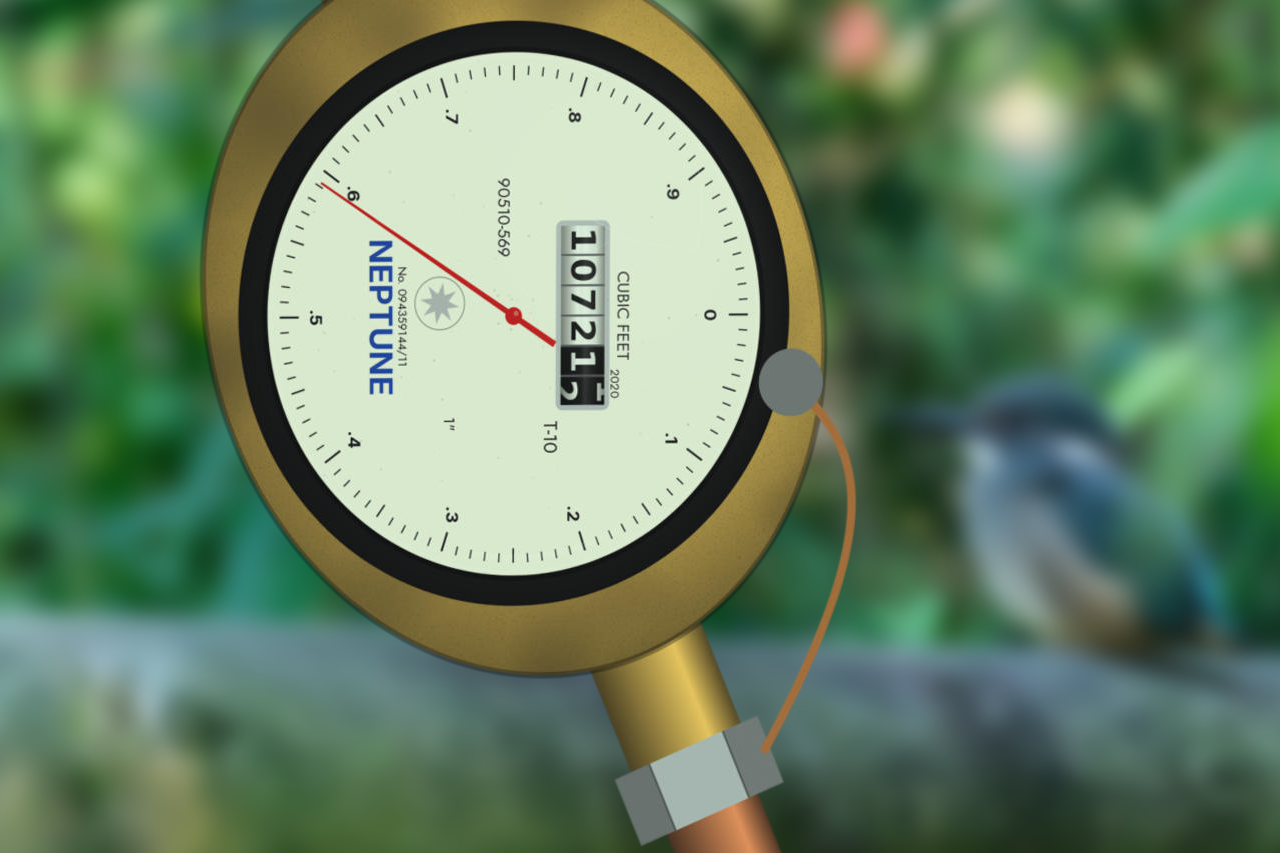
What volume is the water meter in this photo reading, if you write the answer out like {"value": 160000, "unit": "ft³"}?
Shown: {"value": 107211.59, "unit": "ft³"}
